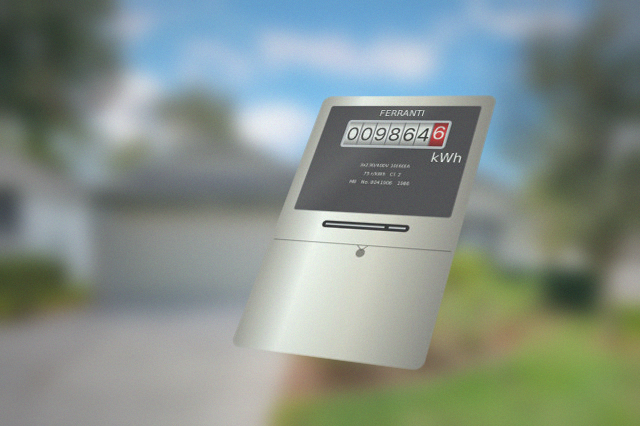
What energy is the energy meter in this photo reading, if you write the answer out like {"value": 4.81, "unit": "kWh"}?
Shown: {"value": 9864.6, "unit": "kWh"}
